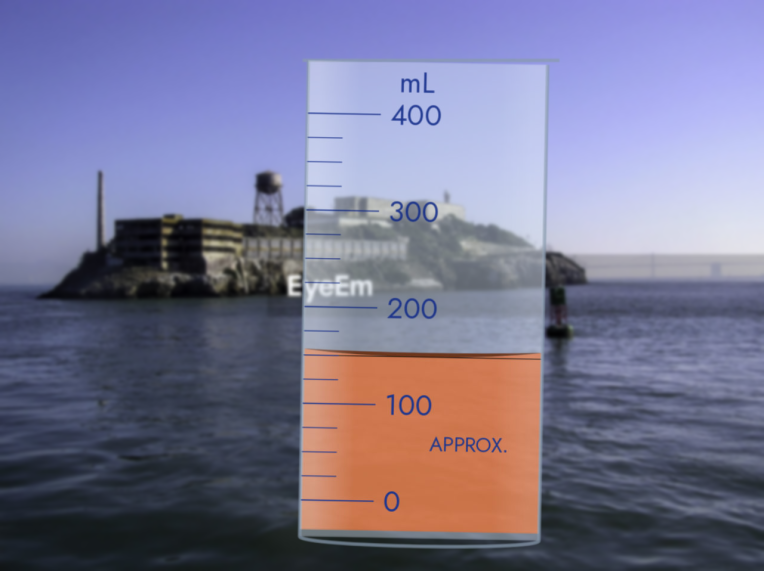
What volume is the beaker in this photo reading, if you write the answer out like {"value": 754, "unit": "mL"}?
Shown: {"value": 150, "unit": "mL"}
